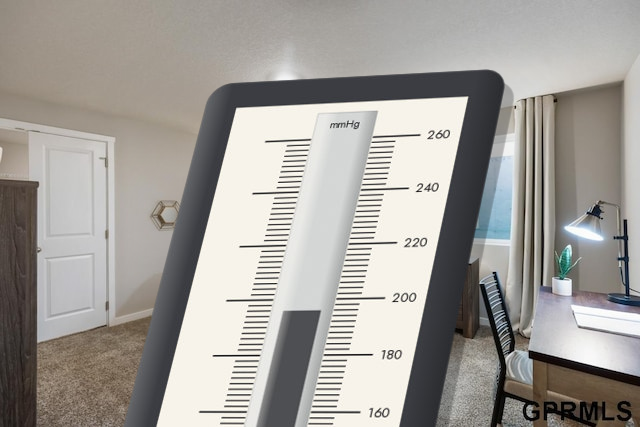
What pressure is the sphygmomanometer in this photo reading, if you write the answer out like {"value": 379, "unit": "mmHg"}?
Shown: {"value": 196, "unit": "mmHg"}
